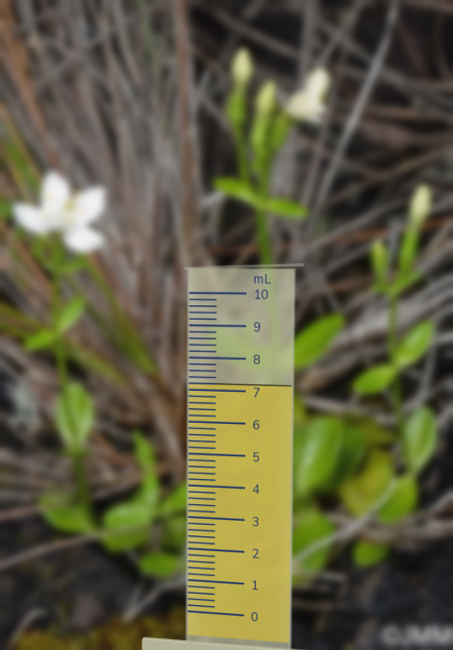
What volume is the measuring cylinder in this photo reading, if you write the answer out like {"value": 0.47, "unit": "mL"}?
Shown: {"value": 7.2, "unit": "mL"}
